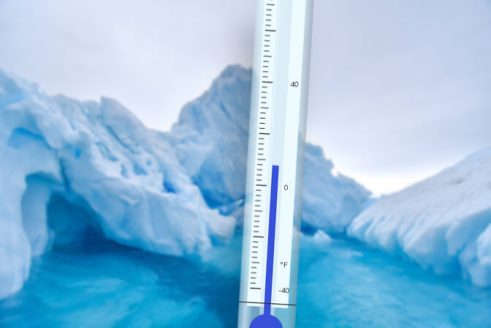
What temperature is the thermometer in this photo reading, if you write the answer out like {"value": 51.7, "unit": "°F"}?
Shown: {"value": 8, "unit": "°F"}
